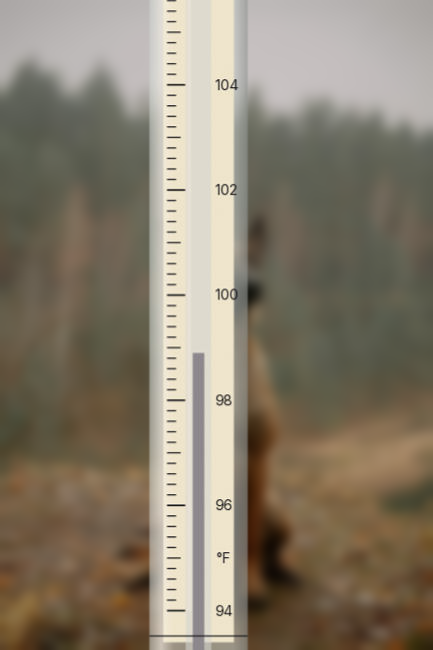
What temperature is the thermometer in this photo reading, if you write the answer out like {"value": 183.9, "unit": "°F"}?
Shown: {"value": 98.9, "unit": "°F"}
